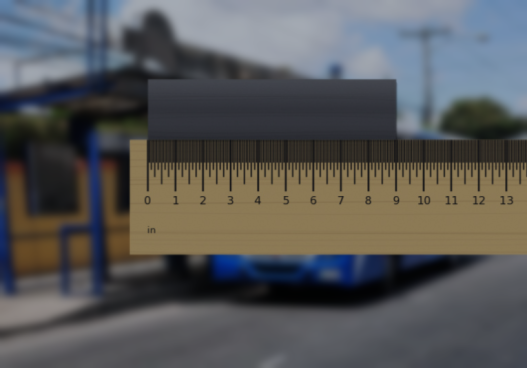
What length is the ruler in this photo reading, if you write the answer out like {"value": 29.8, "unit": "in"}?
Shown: {"value": 9, "unit": "in"}
